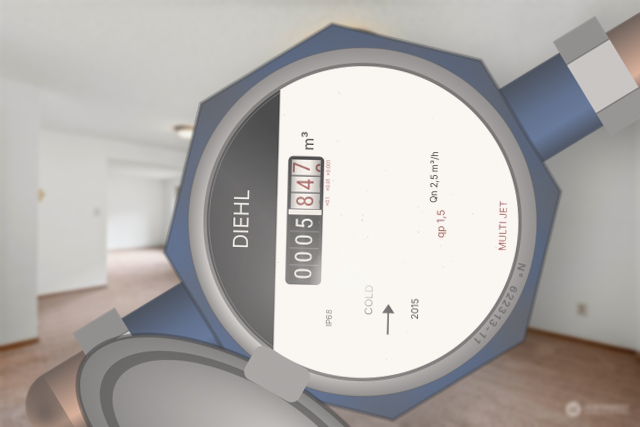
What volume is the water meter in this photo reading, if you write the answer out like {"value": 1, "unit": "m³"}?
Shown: {"value": 5.847, "unit": "m³"}
